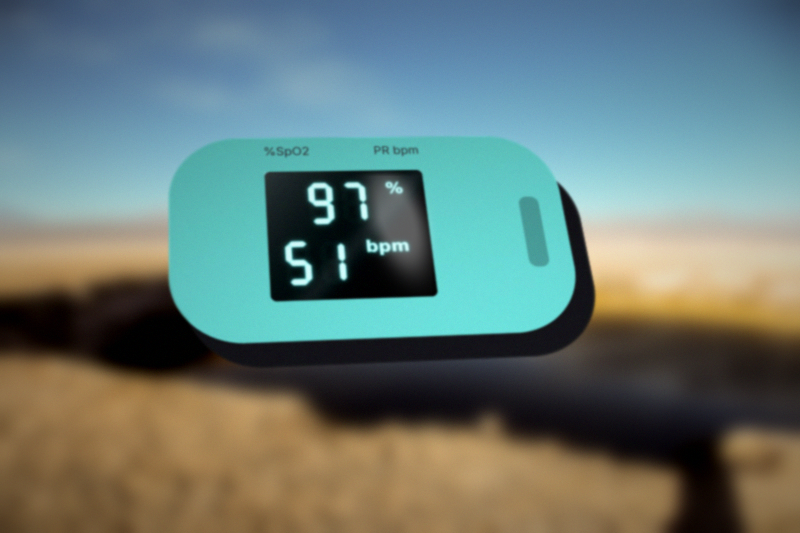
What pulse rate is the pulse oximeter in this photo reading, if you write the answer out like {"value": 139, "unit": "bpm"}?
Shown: {"value": 51, "unit": "bpm"}
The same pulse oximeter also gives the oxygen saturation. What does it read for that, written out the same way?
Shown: {"value": 97, "unit": "%"}
